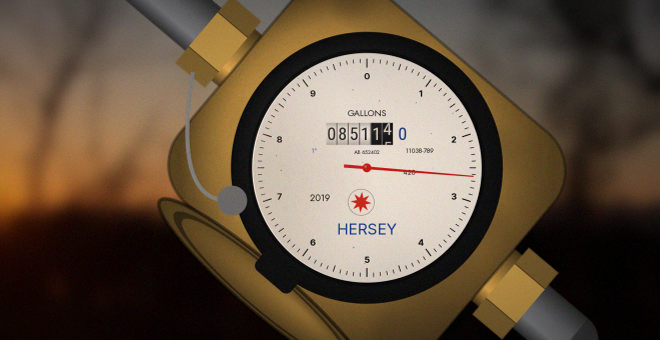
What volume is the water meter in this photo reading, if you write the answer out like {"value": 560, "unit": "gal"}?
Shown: {"value": 851142.6, "unit": "gal"}
